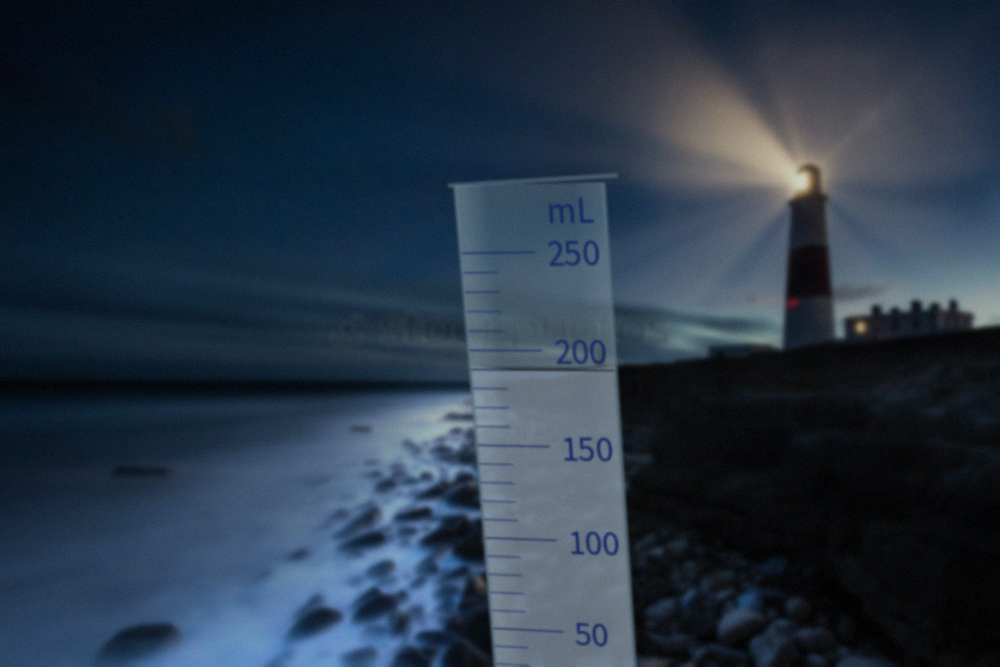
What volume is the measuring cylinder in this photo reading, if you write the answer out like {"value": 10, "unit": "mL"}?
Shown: {"value": 190, "unit": "mL"}
